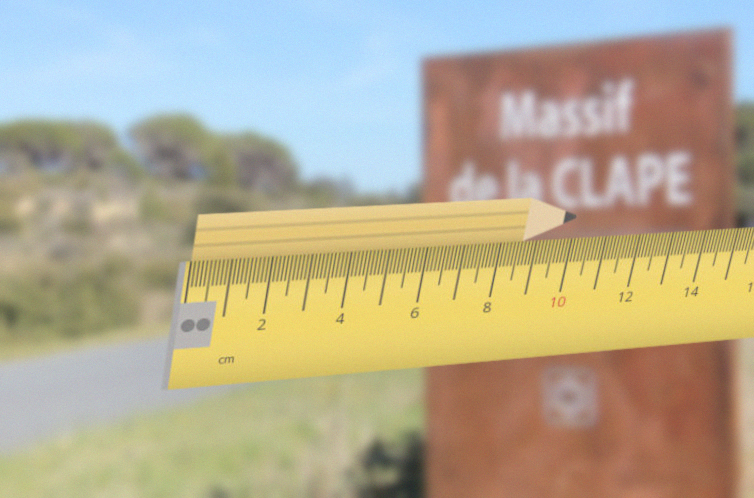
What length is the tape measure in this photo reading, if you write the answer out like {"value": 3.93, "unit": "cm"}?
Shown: {"value": 10, "unit": "cm"}
